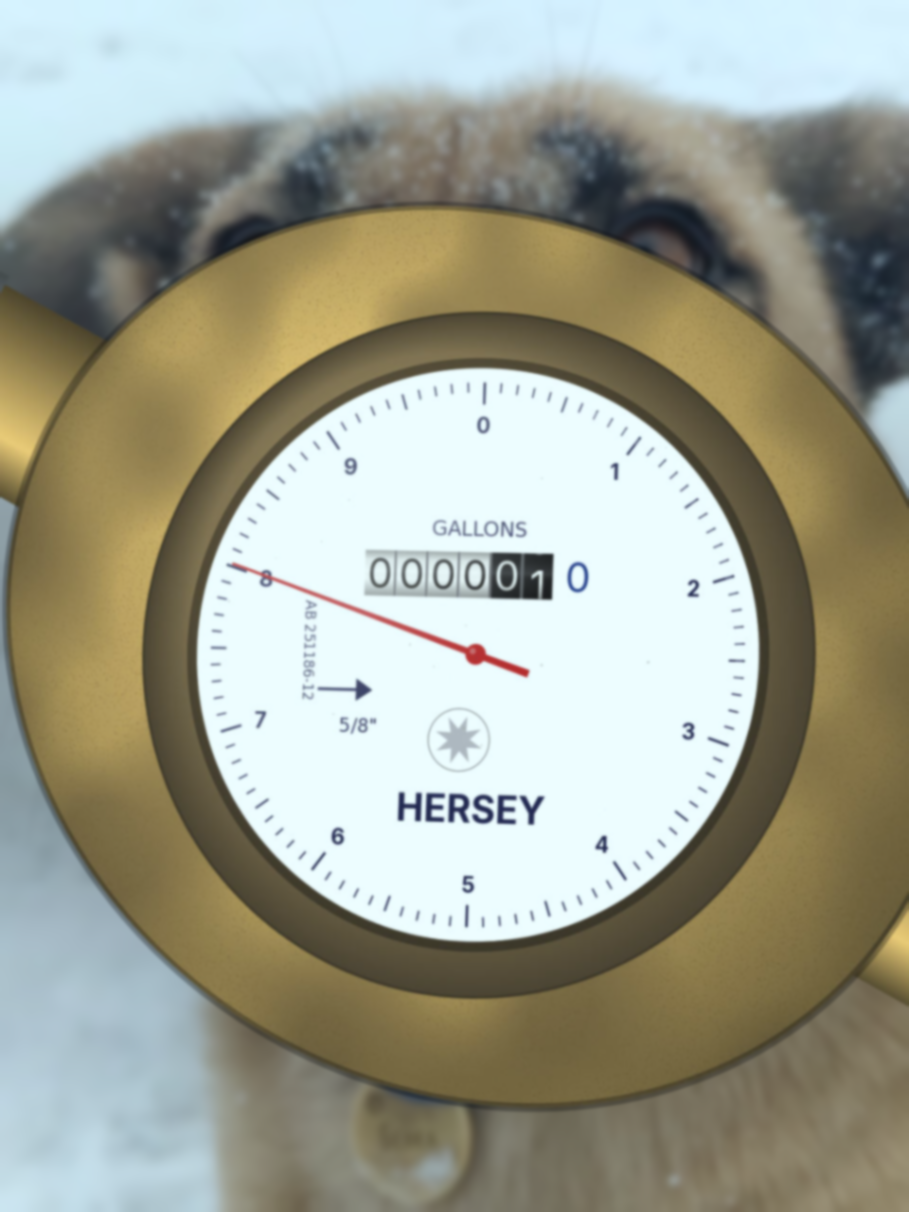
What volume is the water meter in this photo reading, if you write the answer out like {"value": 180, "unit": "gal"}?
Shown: {"value": 8.0, "unit": "gal"}
